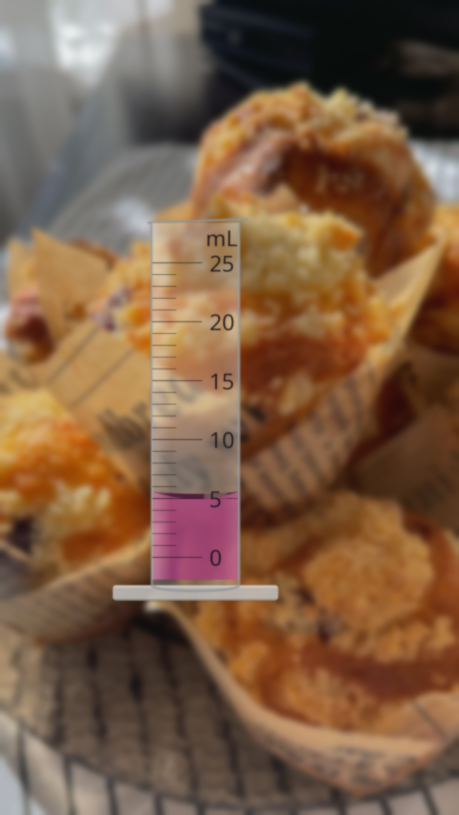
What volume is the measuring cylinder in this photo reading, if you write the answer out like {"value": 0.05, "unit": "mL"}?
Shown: {"value": 5, "unit": "mL"}
